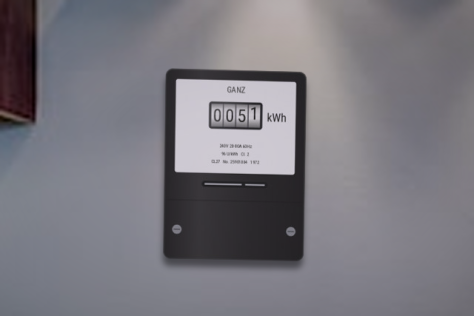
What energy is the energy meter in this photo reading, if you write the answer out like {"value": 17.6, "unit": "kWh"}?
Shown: {"value": 51, "unit": "kWh"}
